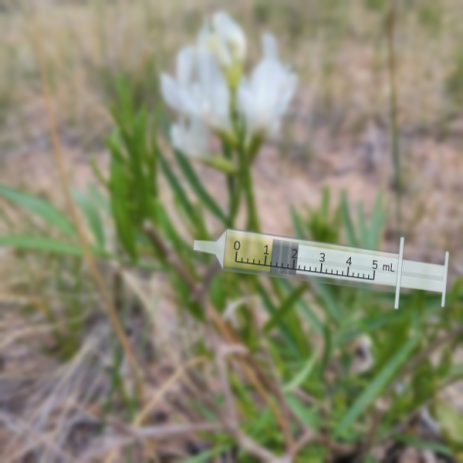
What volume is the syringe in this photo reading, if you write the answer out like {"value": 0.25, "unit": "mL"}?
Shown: {"value": 1.2, "unit": "mL"}
